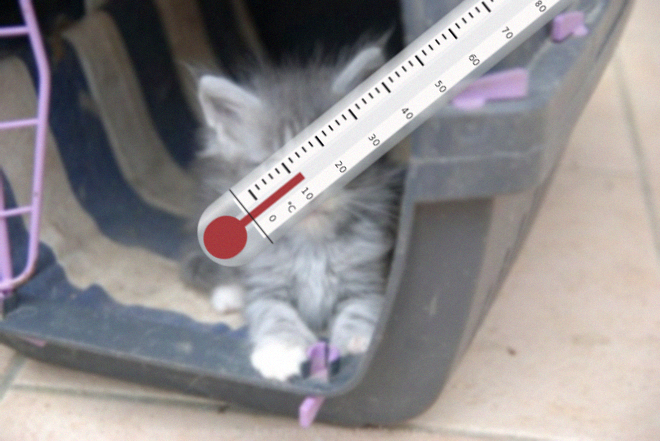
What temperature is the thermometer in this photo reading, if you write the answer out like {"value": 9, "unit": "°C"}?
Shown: {"value": 12, "unit": "°C"}
